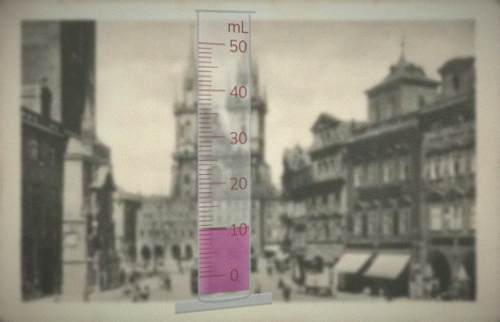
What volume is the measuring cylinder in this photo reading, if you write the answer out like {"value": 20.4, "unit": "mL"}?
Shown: {"value": 10, "unit": "mL"}
